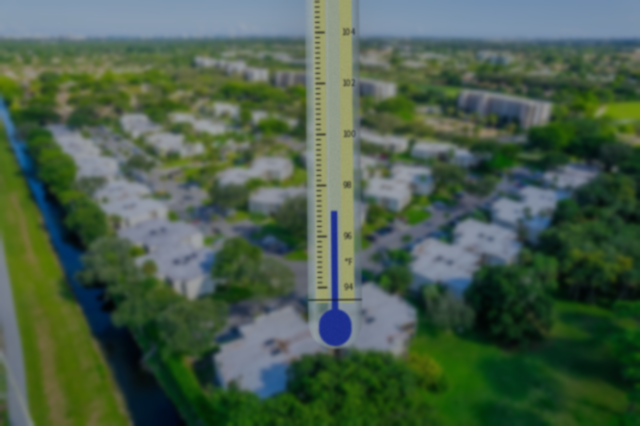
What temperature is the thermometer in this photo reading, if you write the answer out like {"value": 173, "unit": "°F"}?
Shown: {"value": 97, "unit": "°F"}
